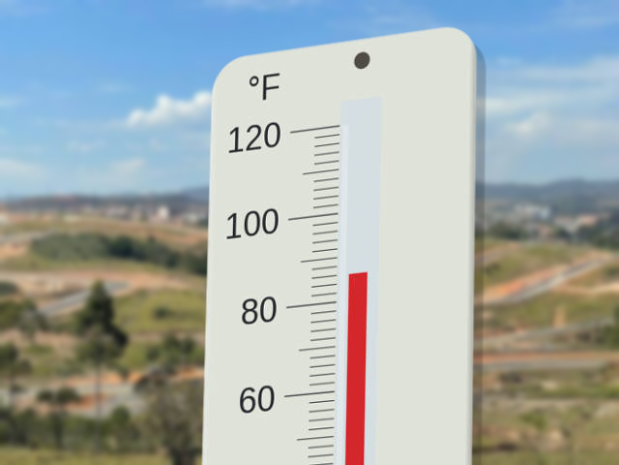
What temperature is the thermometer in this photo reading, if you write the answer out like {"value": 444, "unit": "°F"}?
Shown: {"value": 86, "unit": "°F"}
